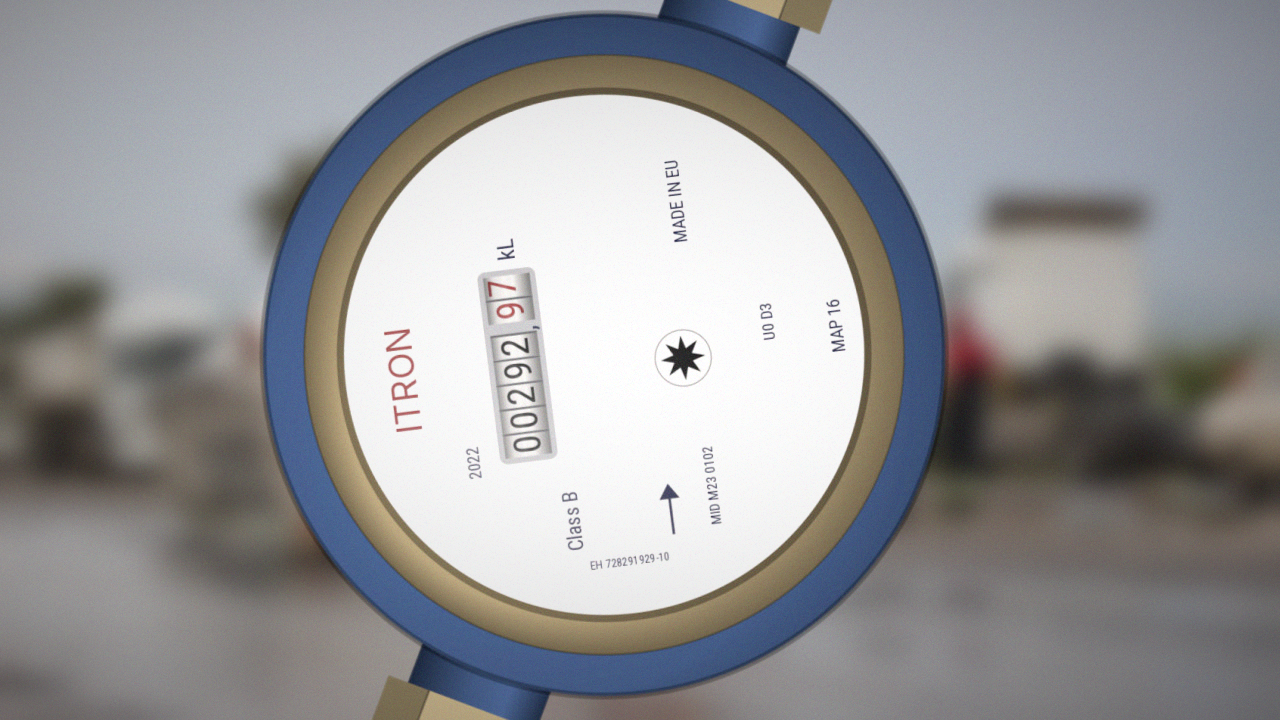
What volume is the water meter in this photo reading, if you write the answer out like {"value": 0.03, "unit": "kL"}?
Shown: {"value": 292.97, "unit": "kL"}
